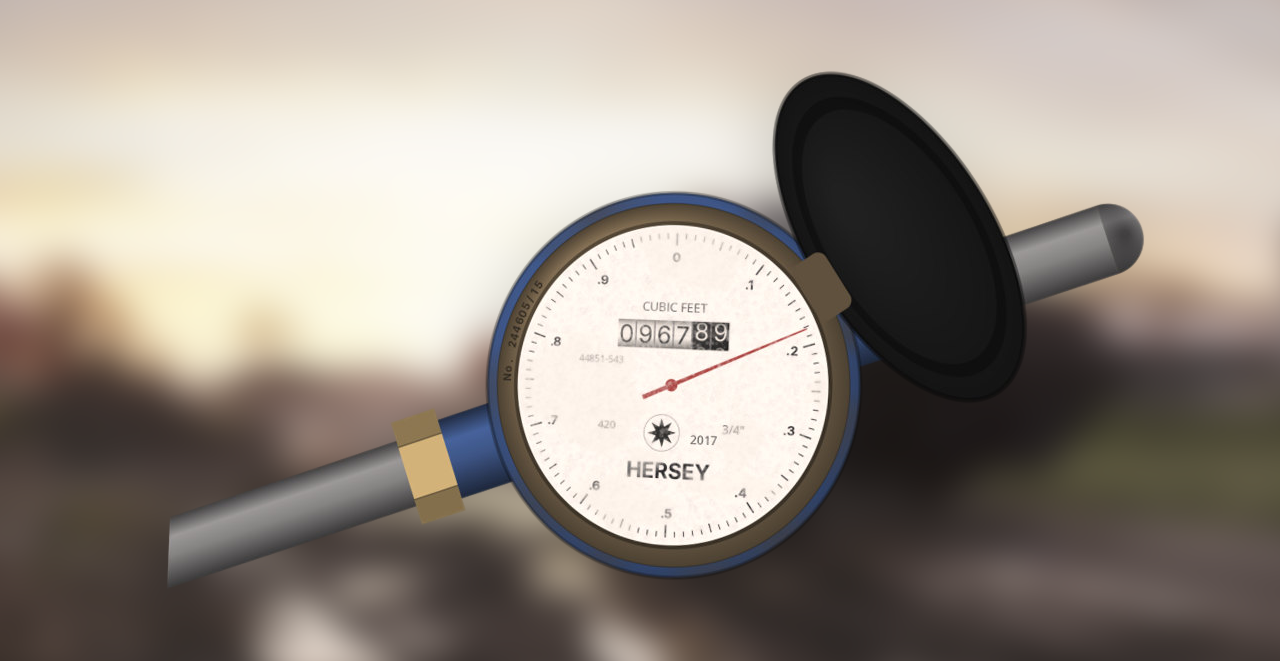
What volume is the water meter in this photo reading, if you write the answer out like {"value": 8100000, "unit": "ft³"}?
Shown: {"value": 96789.18, "unit": "ft³"}
